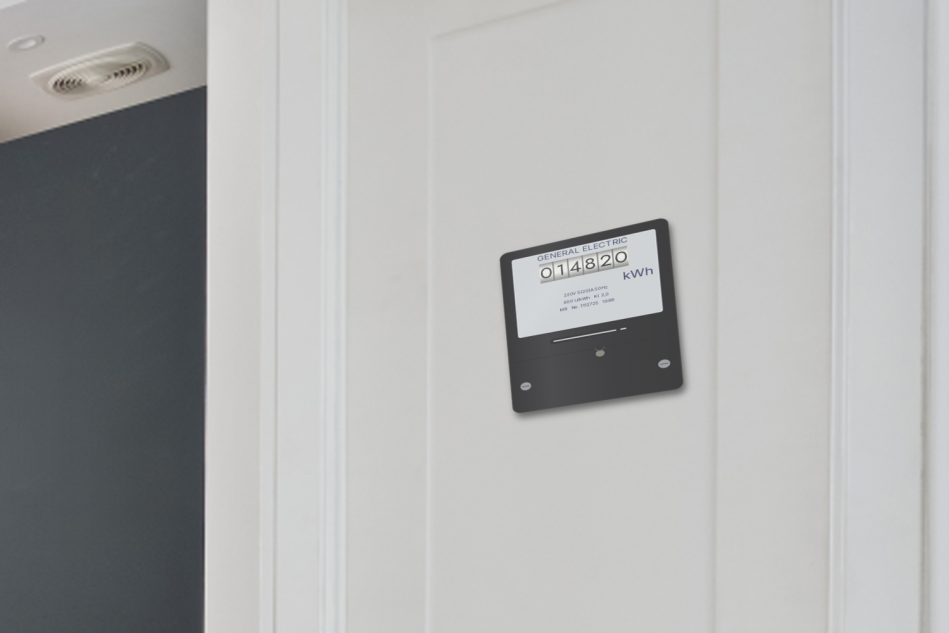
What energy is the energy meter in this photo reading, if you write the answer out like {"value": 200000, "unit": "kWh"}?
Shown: {"value": 14820, "unit": "kWh"}
